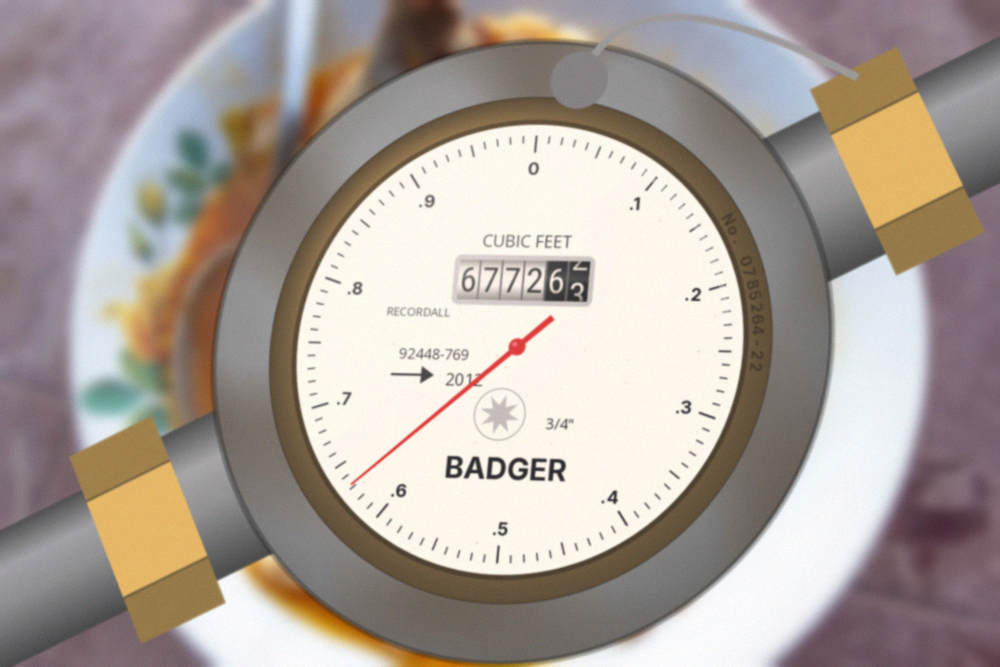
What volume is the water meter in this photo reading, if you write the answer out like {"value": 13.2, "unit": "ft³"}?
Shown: {"value": 677262.63, "unit": "ft³"}
